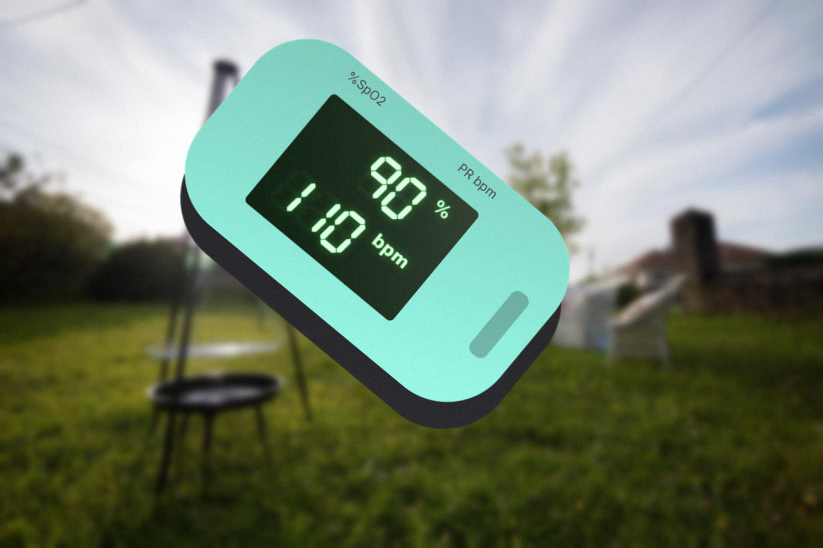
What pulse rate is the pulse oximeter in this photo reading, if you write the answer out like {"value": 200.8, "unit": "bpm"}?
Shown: {"value": 110, "unit": "bpm"}
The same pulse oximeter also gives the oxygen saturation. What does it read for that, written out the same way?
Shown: {"value": 90, "unit": "%"}
